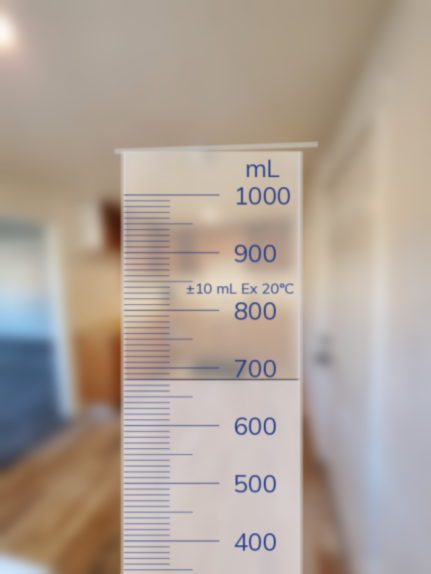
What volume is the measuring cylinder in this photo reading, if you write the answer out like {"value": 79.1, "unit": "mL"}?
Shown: {"value": 680, "unit": "mL"}
